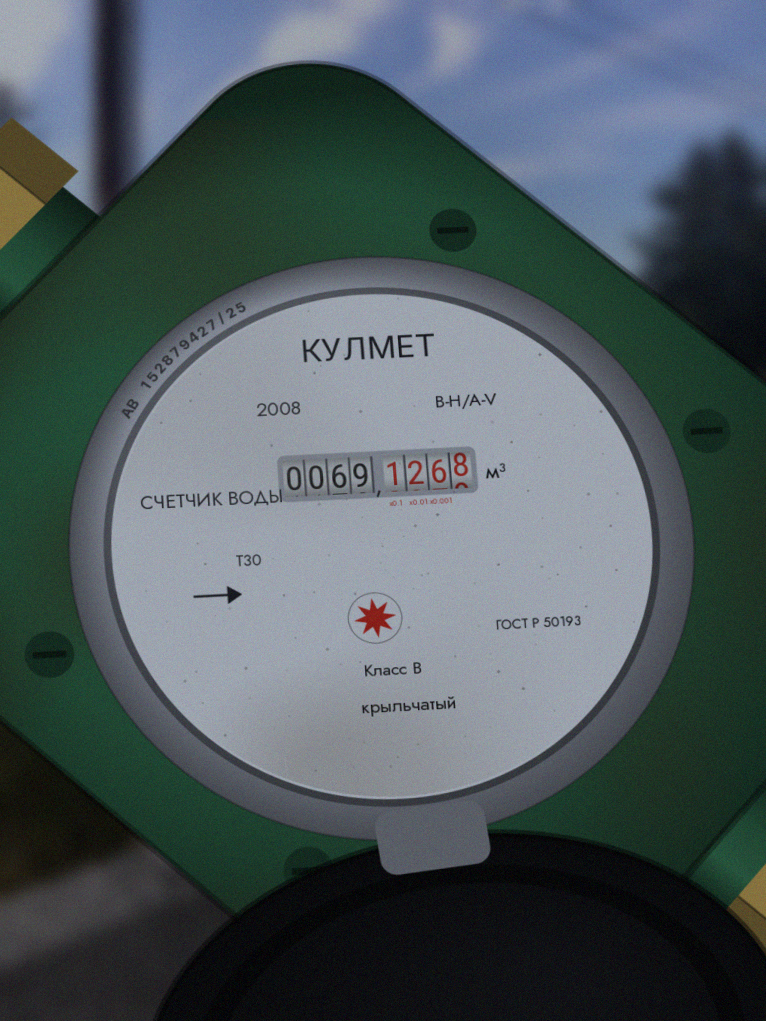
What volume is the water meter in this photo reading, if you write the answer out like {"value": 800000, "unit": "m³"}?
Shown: {"value": 69.1268, "unit": "m³"}
